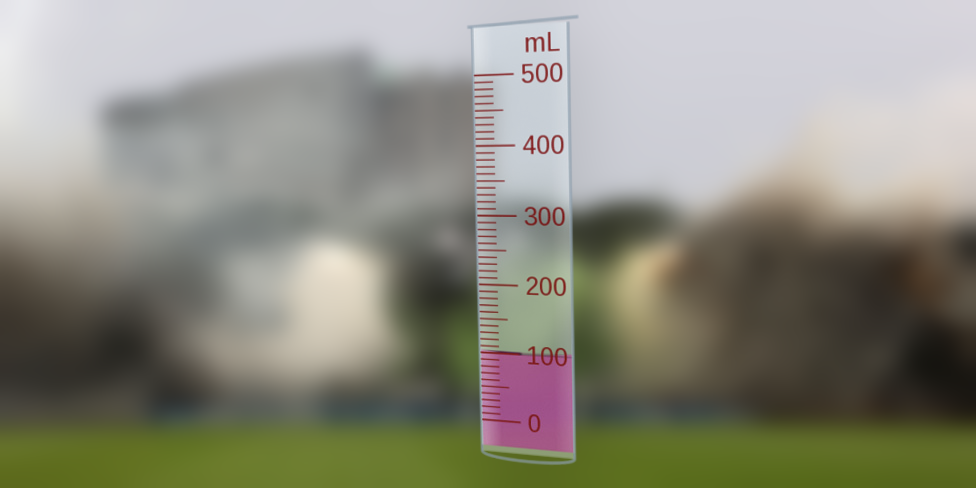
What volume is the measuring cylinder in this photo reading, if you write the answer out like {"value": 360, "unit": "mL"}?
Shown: {"value": 100, "unit": "mL"}
